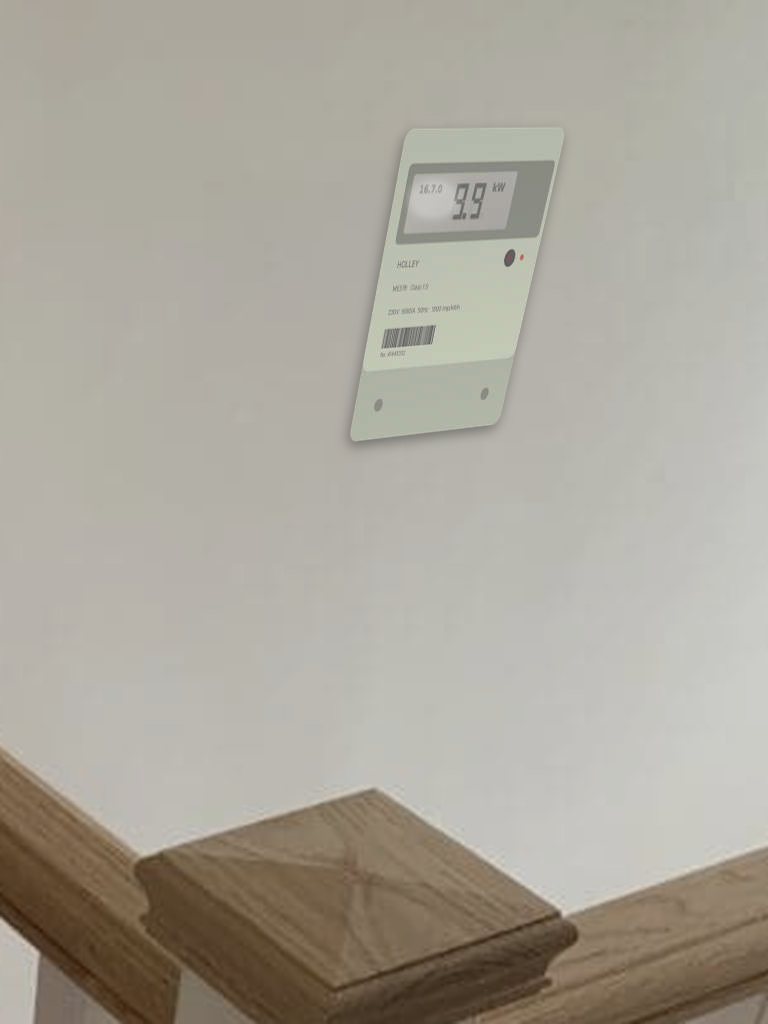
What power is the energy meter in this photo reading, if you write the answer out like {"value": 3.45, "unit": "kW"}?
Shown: {"value": 9.9, "unit": "kW"}
